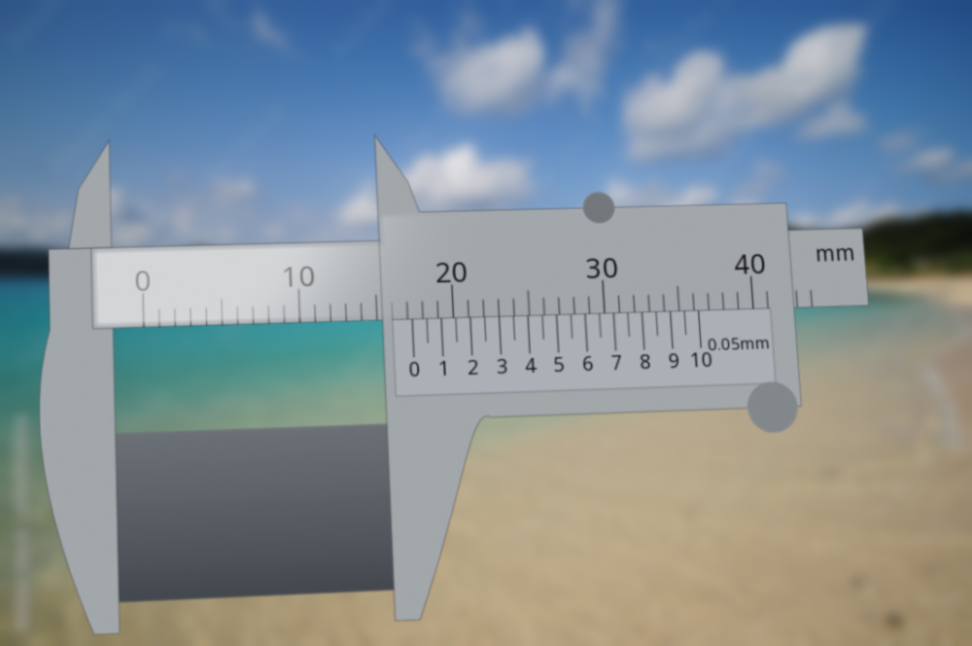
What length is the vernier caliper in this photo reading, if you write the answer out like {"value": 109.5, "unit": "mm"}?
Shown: {"value": 17.3, "unit": "mm"}
